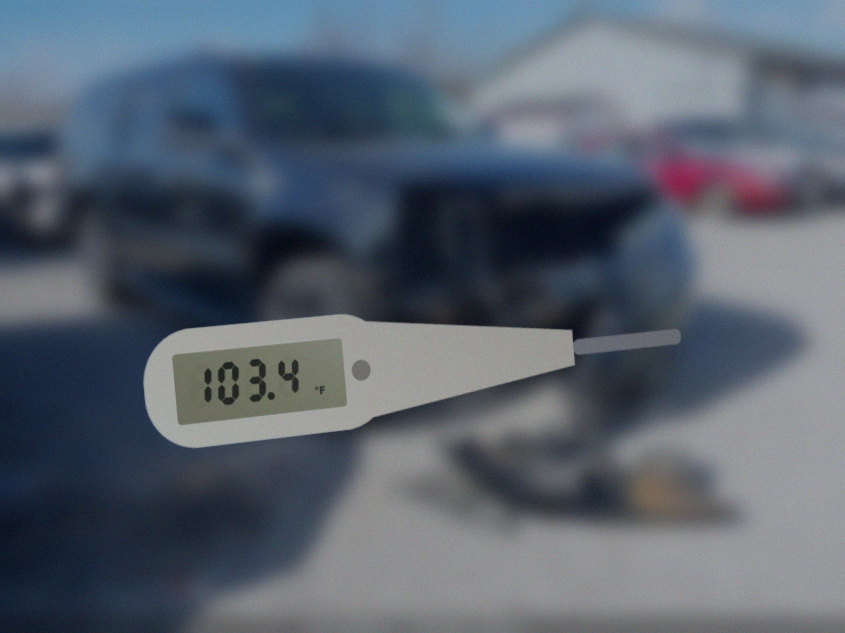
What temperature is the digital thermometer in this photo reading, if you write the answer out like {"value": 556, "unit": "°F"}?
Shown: {"value": 103.4, "unit": "°F"}
